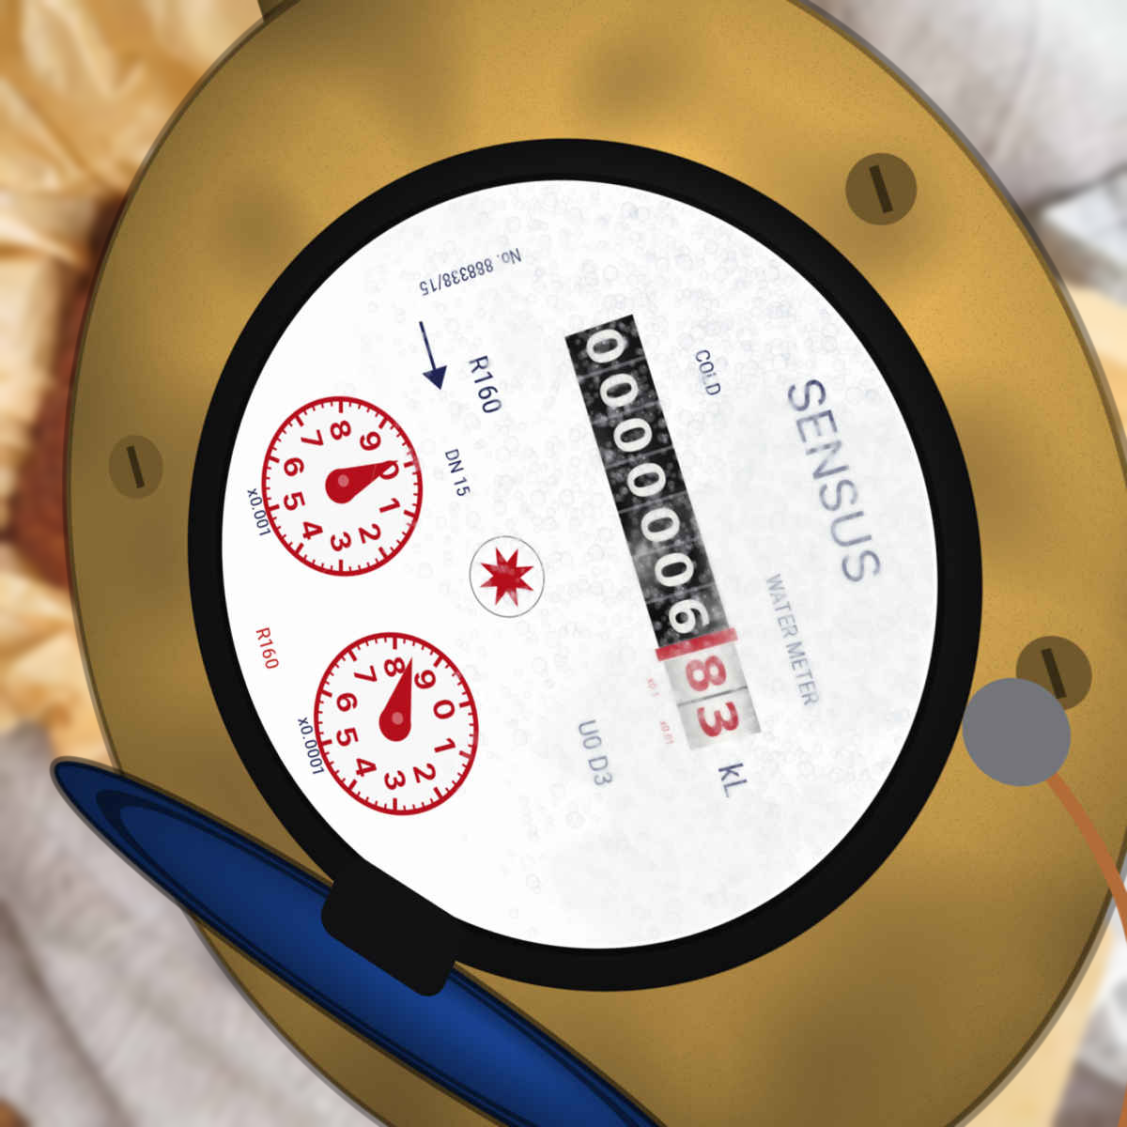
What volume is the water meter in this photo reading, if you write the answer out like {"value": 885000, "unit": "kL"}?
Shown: {"value": 6.8298, "unit": "kL"}
